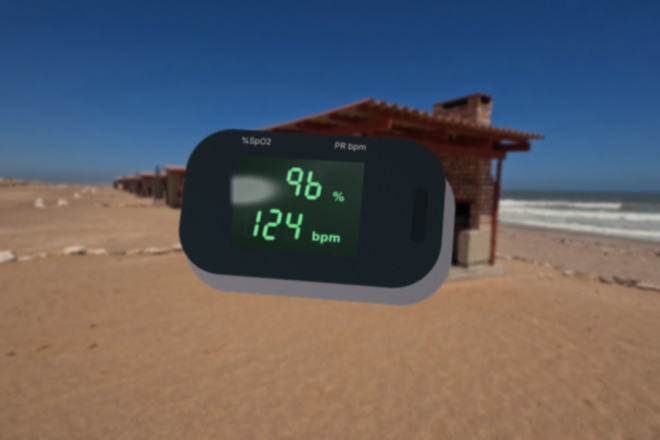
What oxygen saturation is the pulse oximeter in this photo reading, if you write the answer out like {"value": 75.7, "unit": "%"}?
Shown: {"value": 96, "unit": "%"}
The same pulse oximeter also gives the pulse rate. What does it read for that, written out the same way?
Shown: {"value": 124, "unit": "bpm"}
